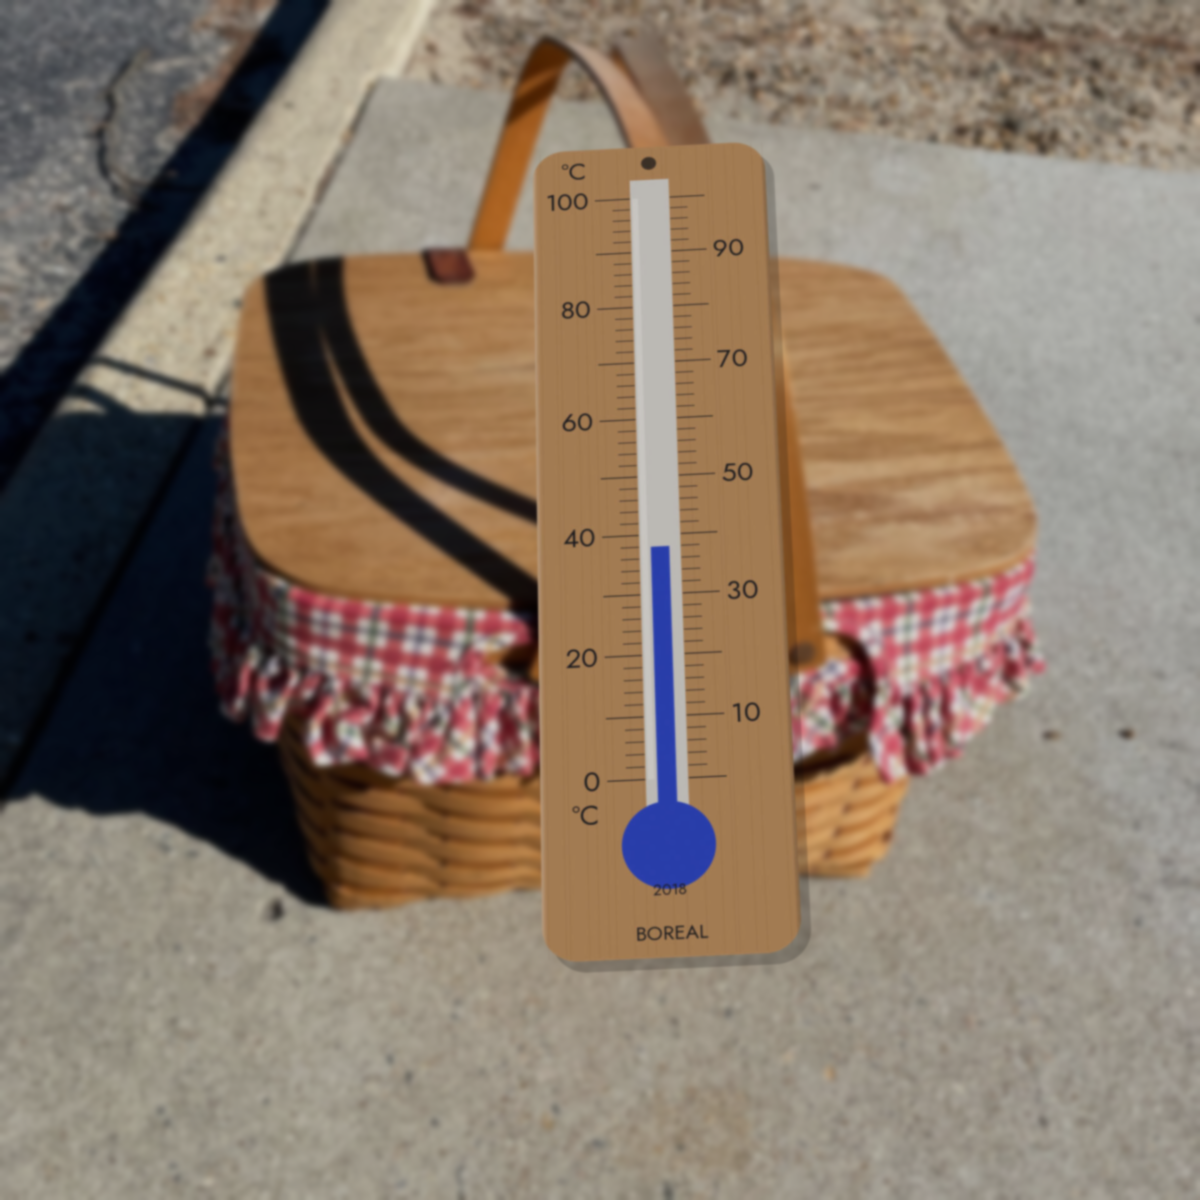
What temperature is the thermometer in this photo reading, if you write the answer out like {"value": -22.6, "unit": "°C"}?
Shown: {"value": 38, "unit": "°C"}
